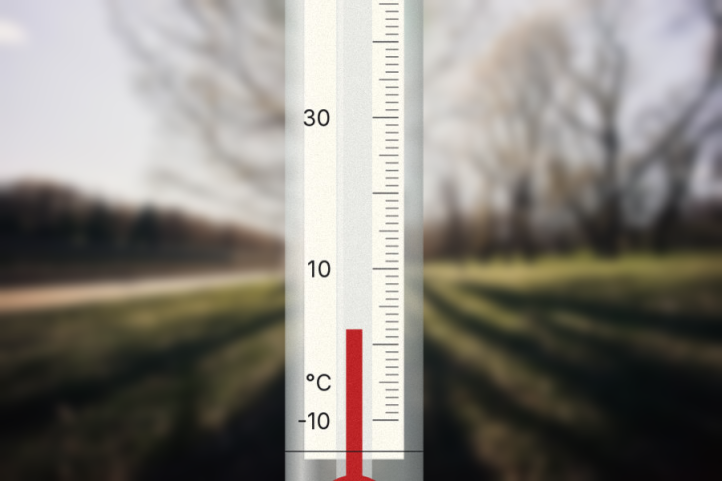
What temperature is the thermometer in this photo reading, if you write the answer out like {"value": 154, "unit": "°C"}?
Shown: {"value": 2, "unit": "°C"}
